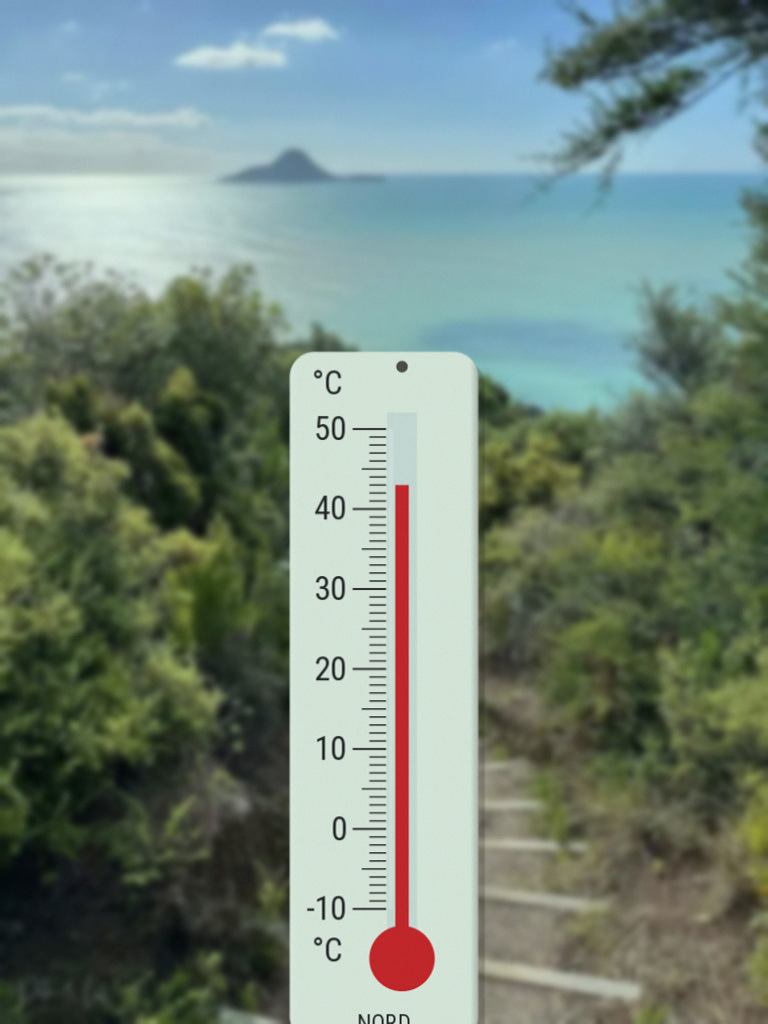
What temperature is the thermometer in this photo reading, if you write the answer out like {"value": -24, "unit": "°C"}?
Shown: {"value": 43, "unit": "°C"}
